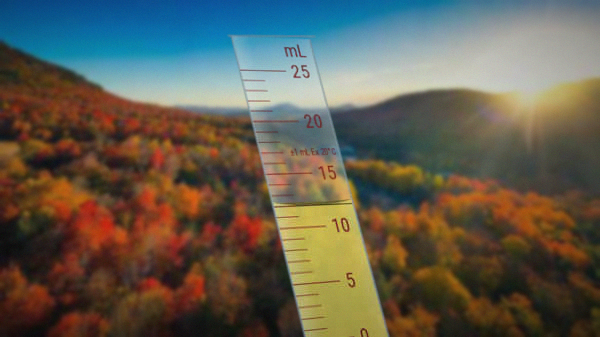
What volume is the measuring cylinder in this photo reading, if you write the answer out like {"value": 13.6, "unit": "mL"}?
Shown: {"value": 12, "unit": "mL"}
